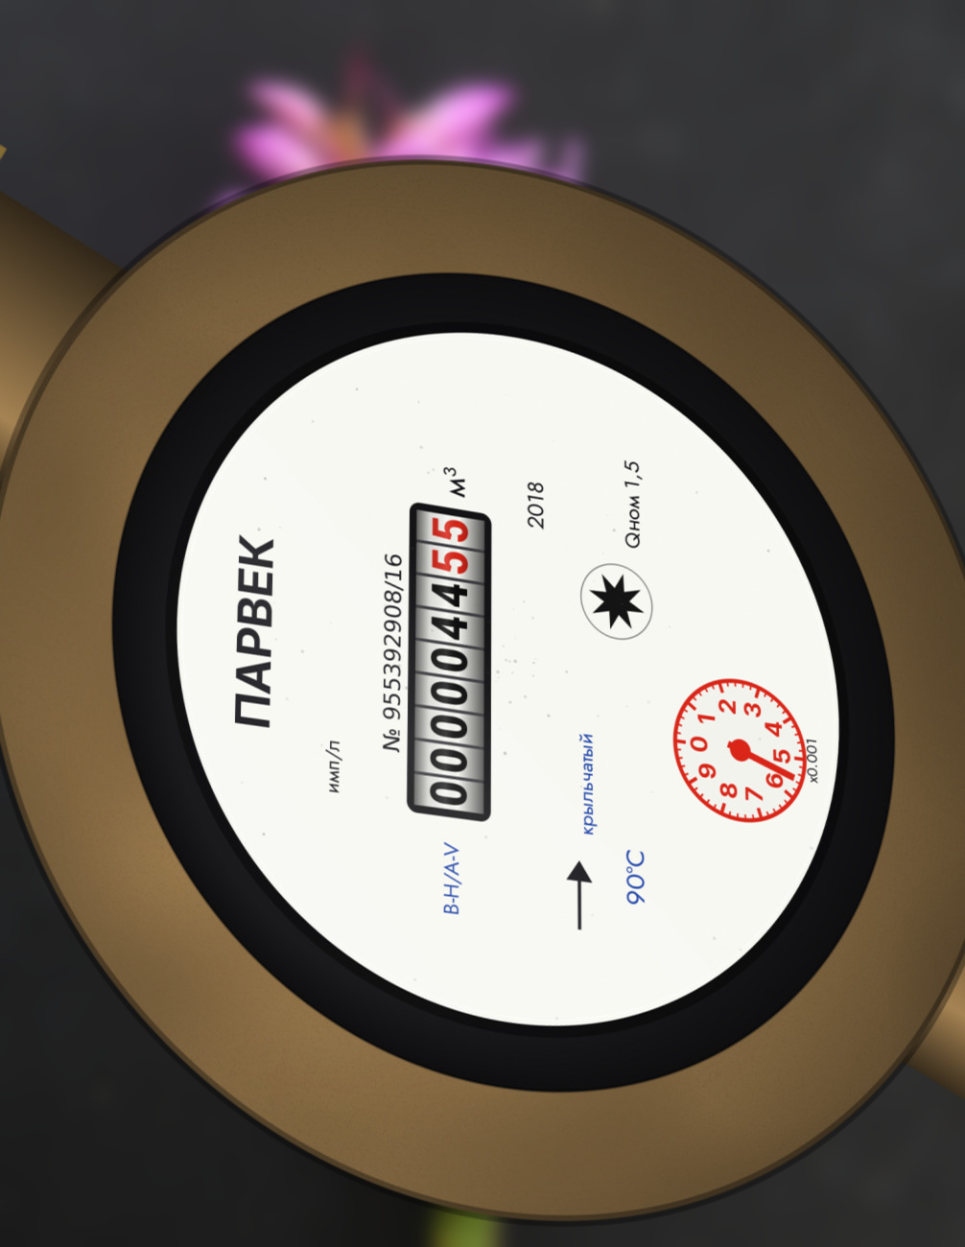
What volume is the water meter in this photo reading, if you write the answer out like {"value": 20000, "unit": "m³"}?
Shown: {"value": 44.555, "unit": "m³"}
